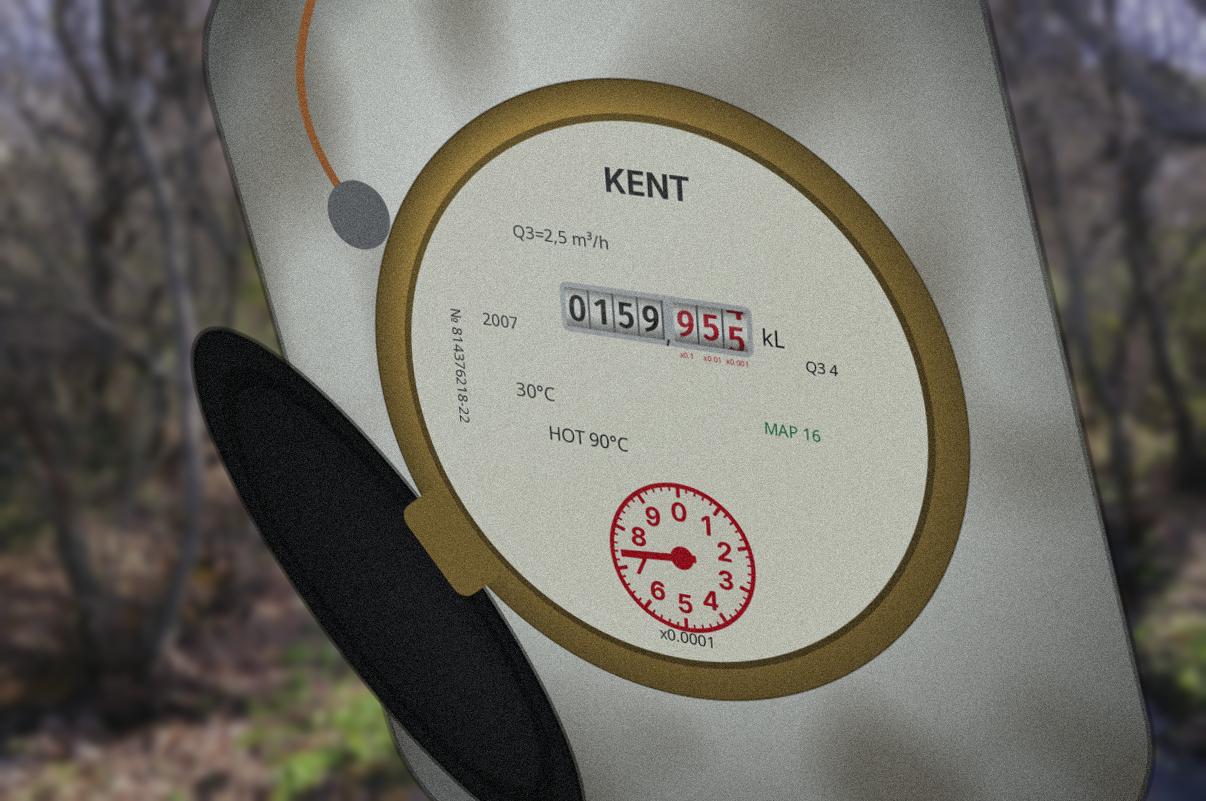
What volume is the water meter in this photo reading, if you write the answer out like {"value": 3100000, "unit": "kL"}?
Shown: {"value": 159.9547, "unit": "kL"}
